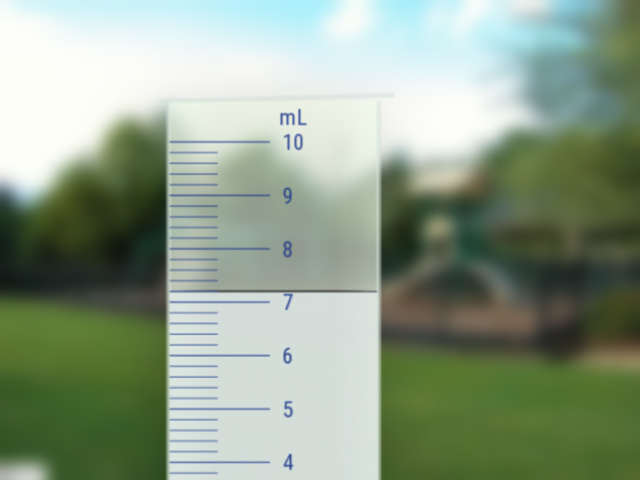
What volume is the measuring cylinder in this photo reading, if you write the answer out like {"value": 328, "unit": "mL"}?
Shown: {"value": 7.2, "unit": "mL"}
